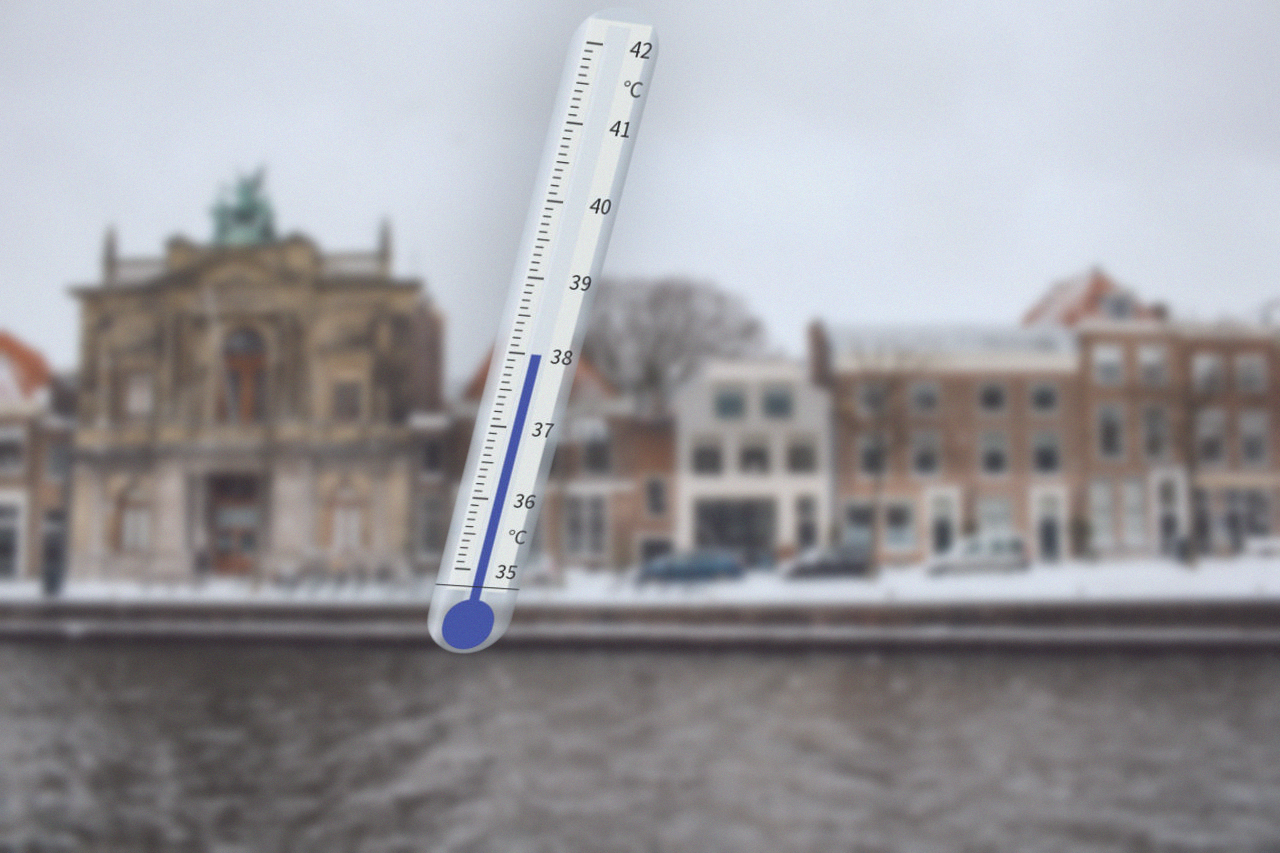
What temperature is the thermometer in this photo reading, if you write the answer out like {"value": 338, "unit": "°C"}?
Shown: {"value": 38, "unit": "°C"}
